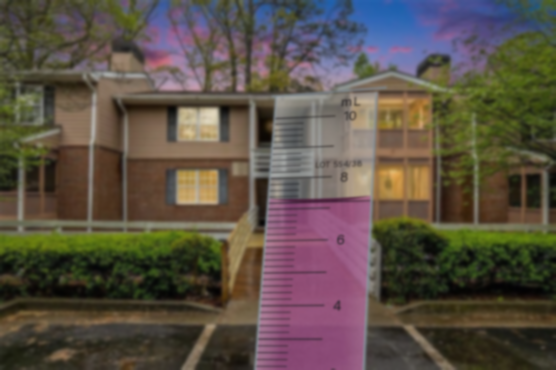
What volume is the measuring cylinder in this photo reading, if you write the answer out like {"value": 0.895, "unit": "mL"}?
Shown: {"value": 7.2, "unit": "mL"}
